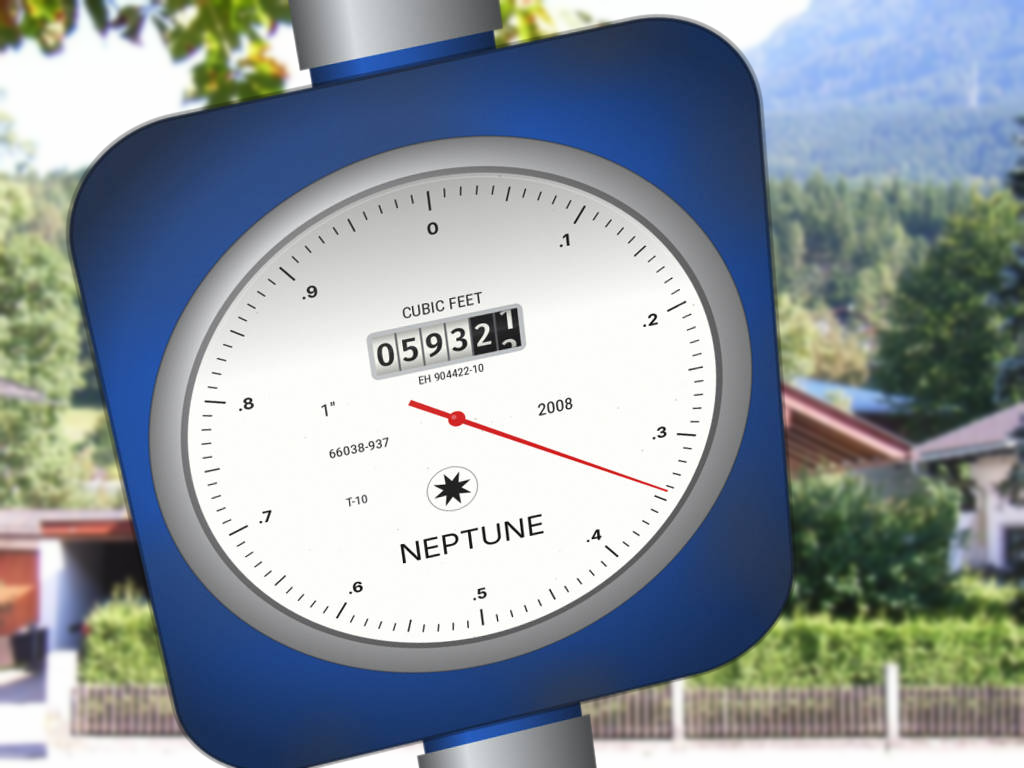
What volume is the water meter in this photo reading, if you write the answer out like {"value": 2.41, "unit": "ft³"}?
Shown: {"value": 59321.34, "unit": "ft³"}
